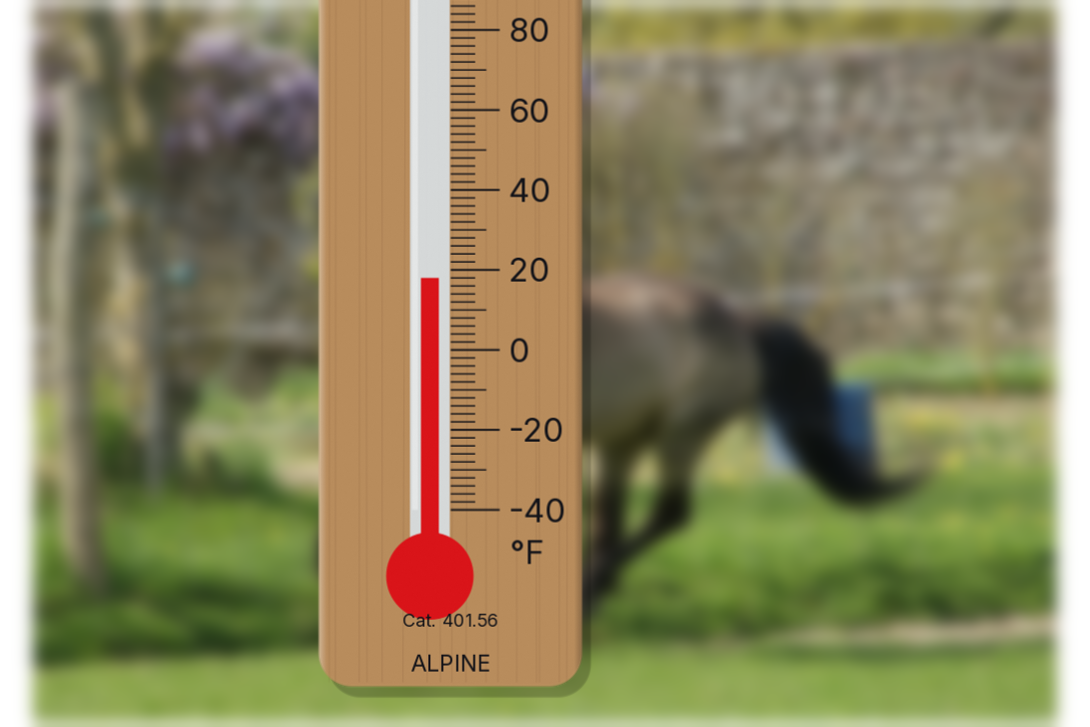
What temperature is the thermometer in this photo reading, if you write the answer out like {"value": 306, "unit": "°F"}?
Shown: {"value": 18, "unit": "°F"}
